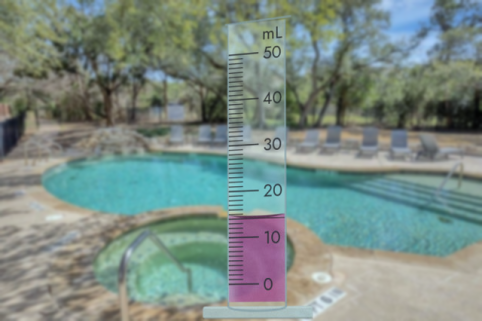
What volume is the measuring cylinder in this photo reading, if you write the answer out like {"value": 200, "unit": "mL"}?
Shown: {"value": 14, "unit": "mL"}
